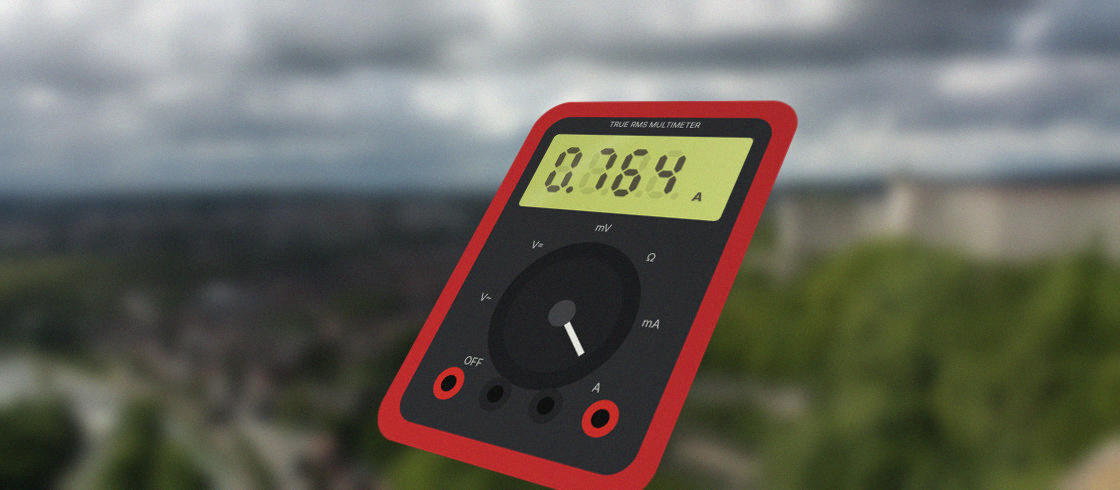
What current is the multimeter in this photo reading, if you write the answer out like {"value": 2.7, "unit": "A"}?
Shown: {"value": 0.764, "unit": "A"}
